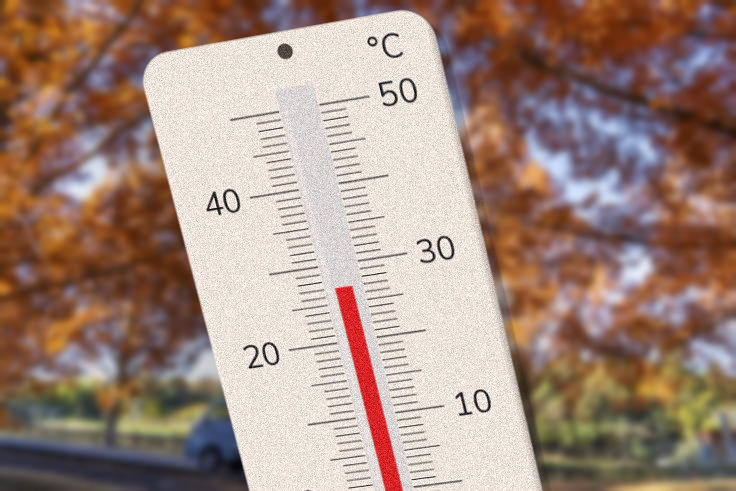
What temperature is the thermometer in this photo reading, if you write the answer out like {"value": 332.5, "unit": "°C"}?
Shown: {"value": 27, "unit": "°C"}
